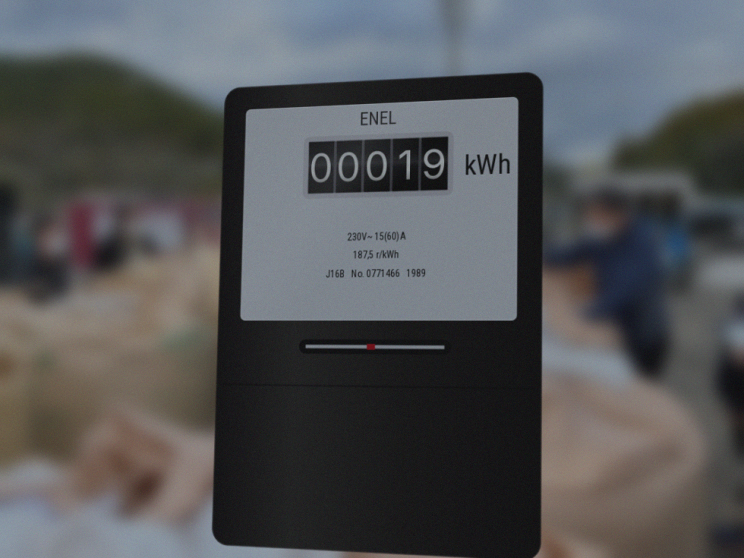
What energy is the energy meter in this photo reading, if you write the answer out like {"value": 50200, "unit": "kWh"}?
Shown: {"value": 19, "unit": "kWh"}
